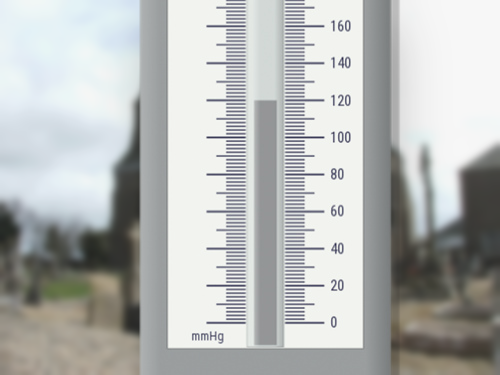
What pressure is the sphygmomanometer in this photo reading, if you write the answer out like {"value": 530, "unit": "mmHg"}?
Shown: {"value": 120, "unit": "mmHg"}
